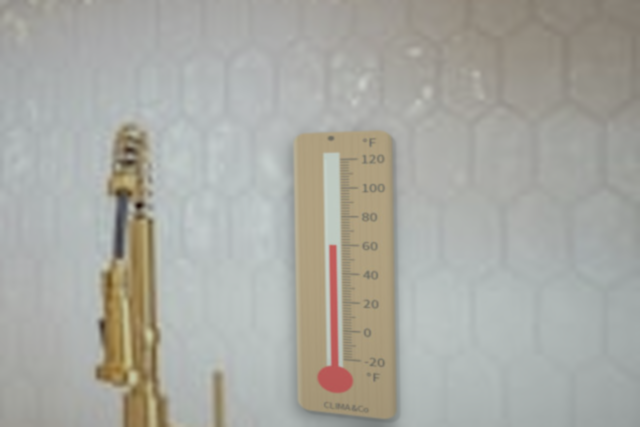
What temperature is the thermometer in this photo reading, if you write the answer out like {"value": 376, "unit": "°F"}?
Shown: {"value": 60, "unit": "°F"}
